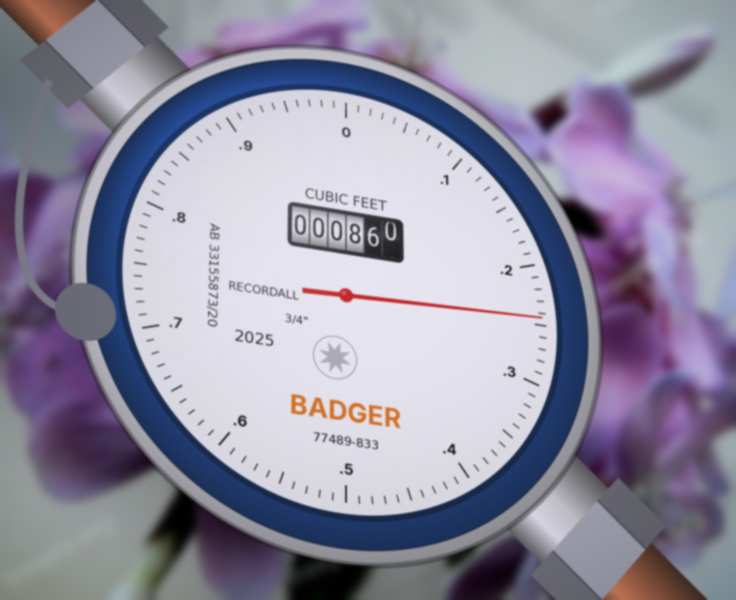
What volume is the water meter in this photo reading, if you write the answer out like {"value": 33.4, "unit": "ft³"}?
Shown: {"value": 860.24, "unit": "ft³"}
